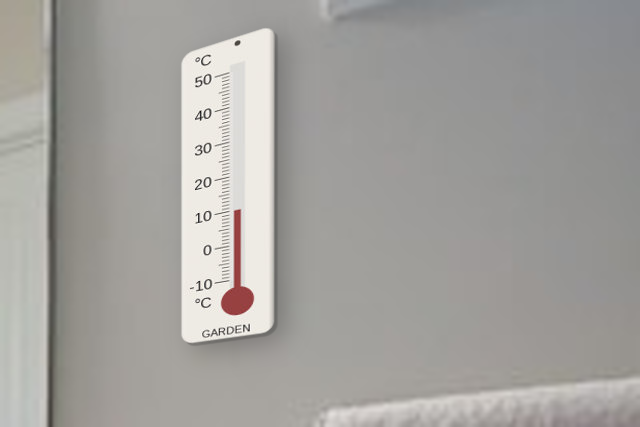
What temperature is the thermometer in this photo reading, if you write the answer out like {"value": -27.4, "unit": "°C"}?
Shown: {"value": 10, "unit": "°C"}
